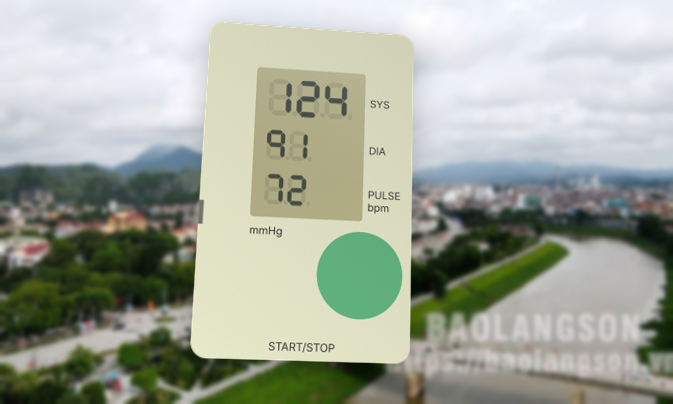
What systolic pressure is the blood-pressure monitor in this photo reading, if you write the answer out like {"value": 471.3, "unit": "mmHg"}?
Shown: {"value": 124, "unit": "mmHg"}
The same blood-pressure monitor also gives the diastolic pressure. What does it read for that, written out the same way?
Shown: {"value": 91, "unit": "mmHg"}
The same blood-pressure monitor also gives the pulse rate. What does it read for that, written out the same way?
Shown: {"value": 72, "unit": "bpm"}
